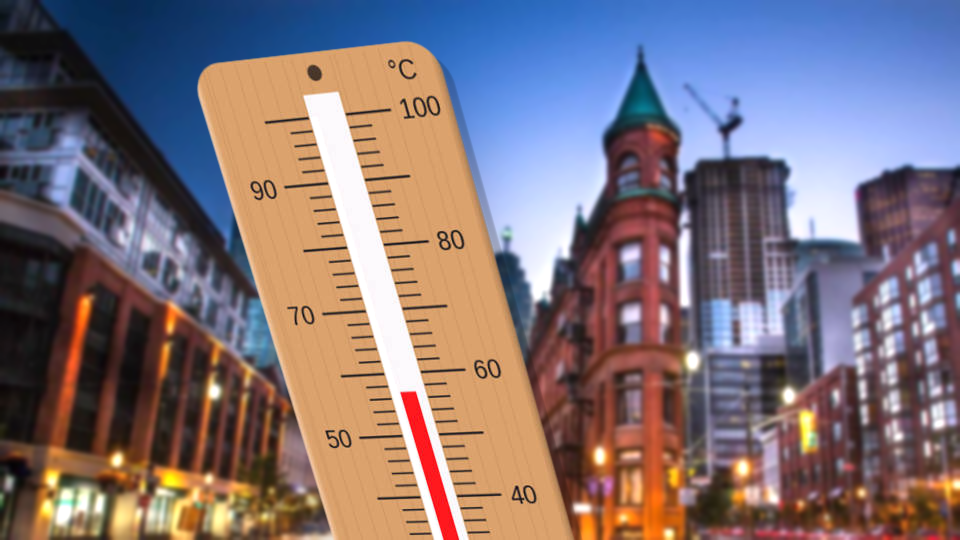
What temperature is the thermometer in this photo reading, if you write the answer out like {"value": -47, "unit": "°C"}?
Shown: {"value": 57, "unit": "°C"}
